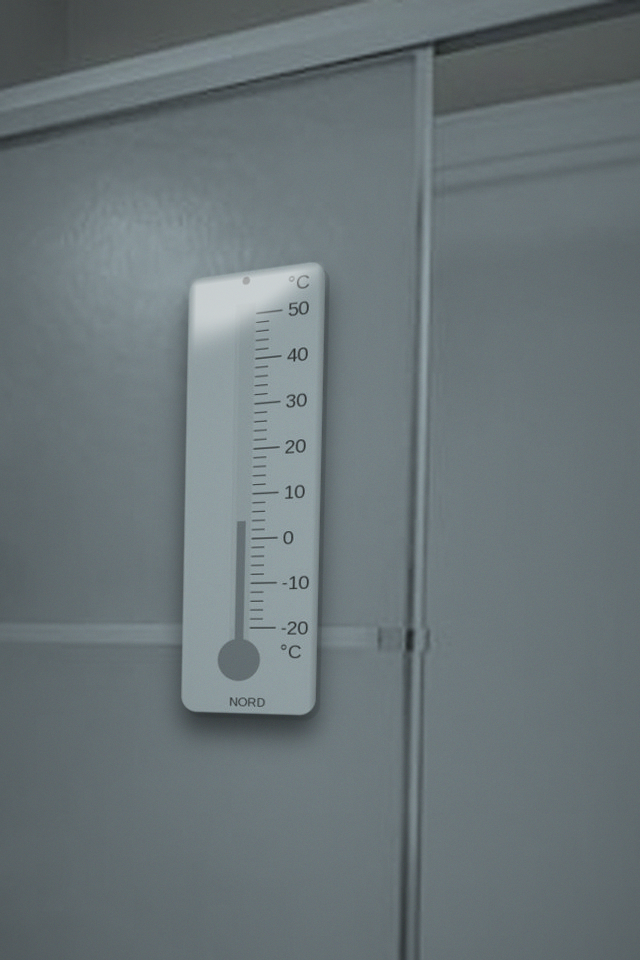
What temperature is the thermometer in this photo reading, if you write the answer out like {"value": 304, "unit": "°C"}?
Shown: {"value": 4, "unit": "°C"}
